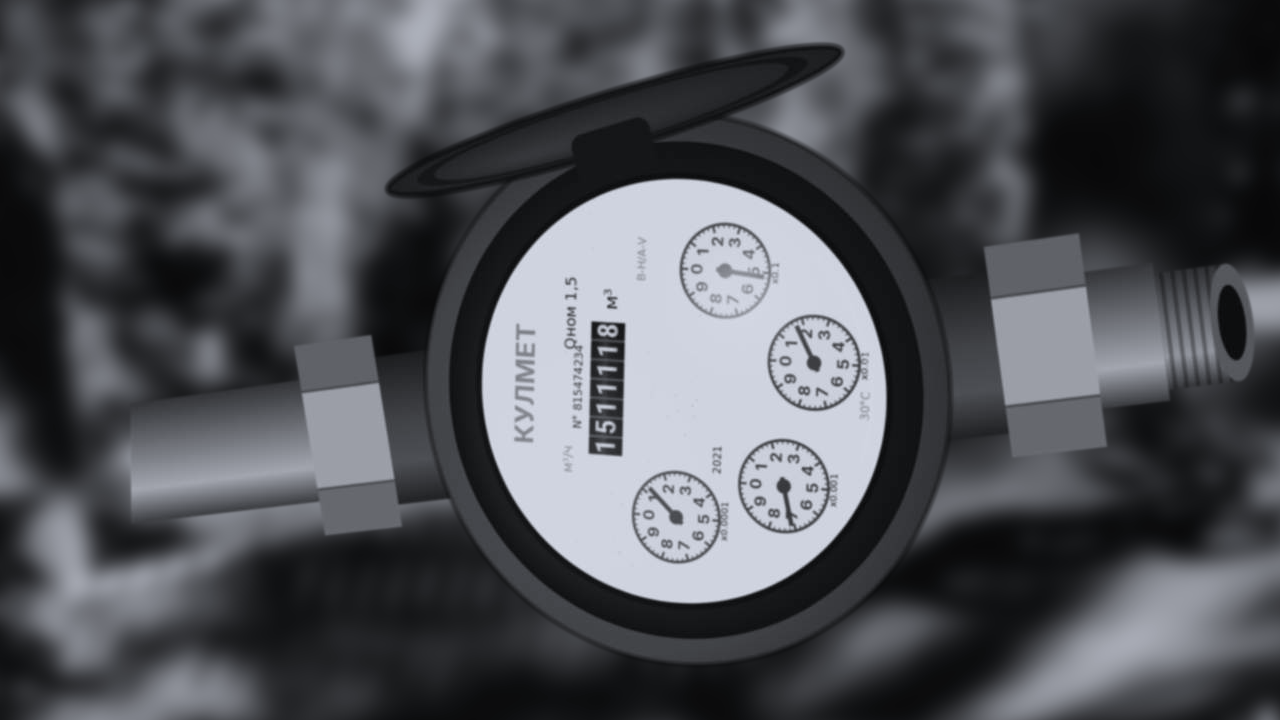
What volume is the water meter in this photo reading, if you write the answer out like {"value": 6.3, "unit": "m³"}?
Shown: {"value": 1511118.5171, "unit": "m³"}
